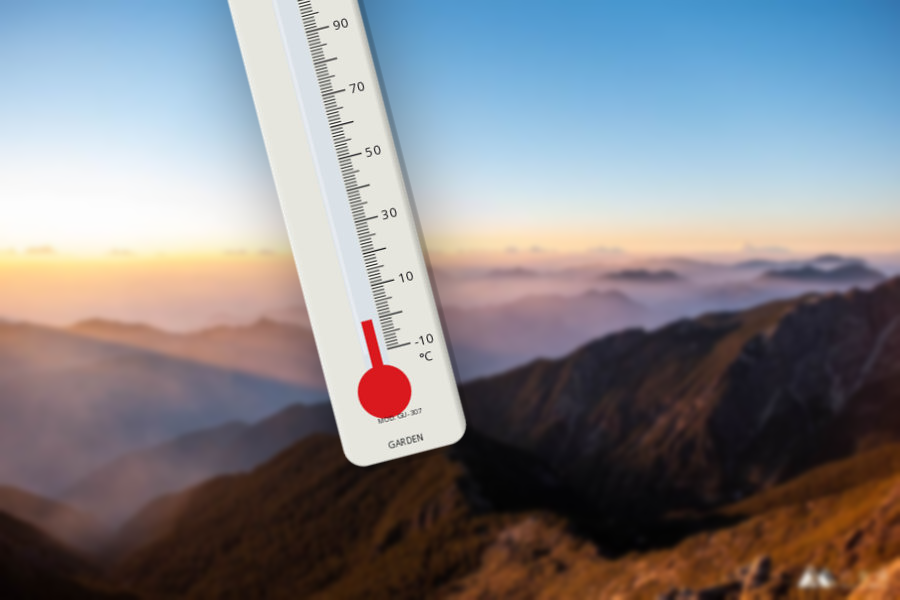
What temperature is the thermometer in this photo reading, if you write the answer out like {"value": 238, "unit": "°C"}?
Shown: {"value": 0, "unit": "°C"}
